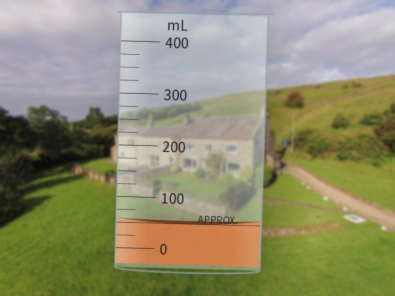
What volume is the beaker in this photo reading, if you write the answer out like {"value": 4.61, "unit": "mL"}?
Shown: {"value": 50, "unit": "mL"}
